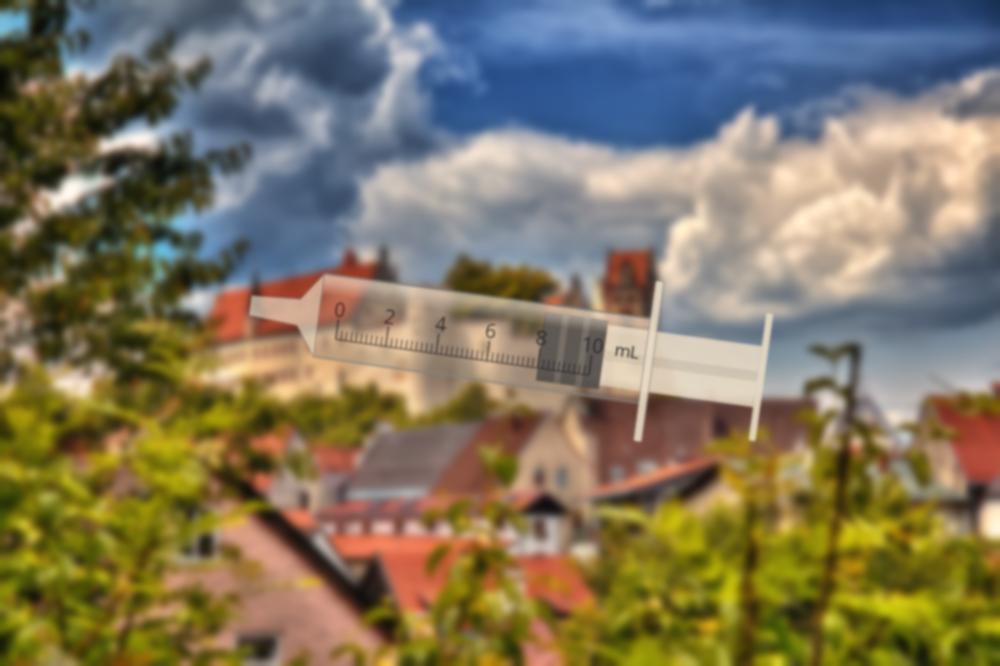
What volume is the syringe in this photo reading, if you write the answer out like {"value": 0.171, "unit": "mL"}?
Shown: {"value": 8, "unit": "mL"}
